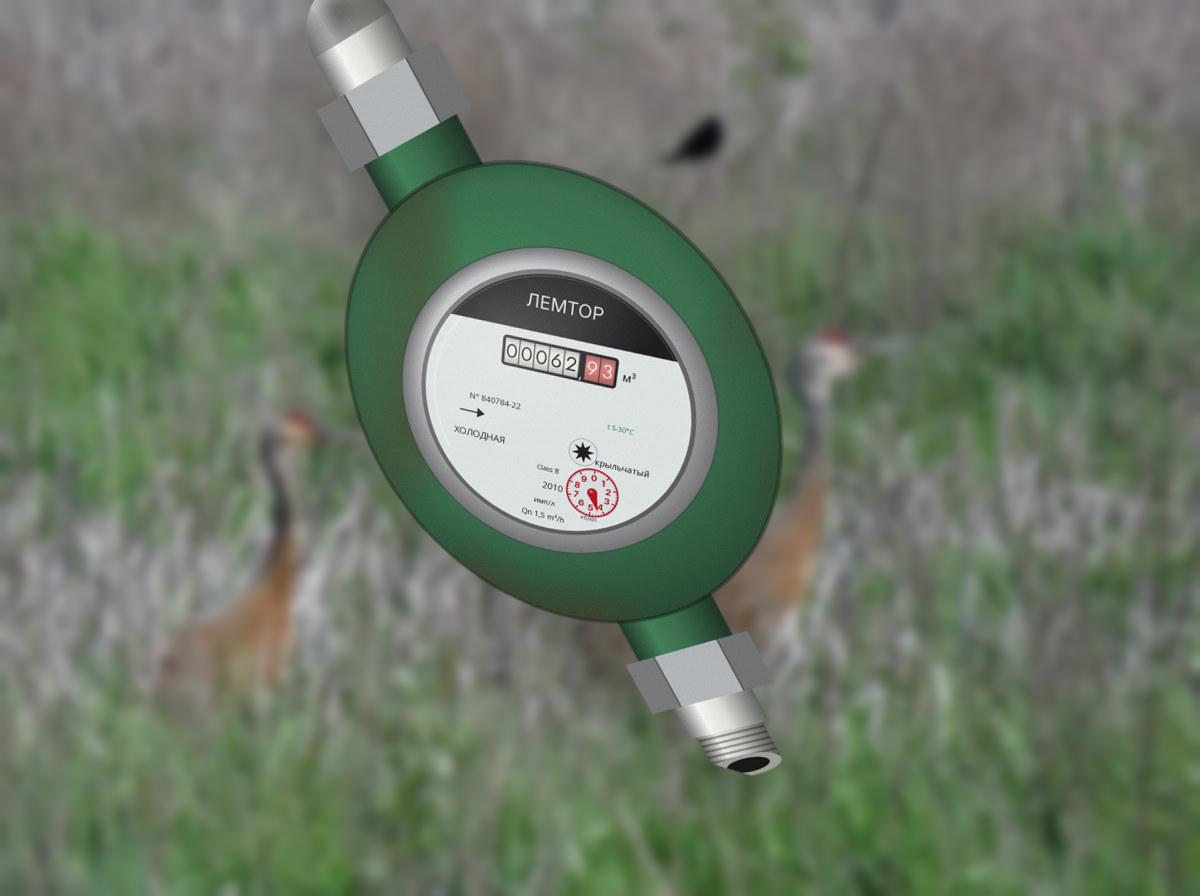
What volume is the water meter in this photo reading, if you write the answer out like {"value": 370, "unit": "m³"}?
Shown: {"value": 62.934, "unit": "m³"}
